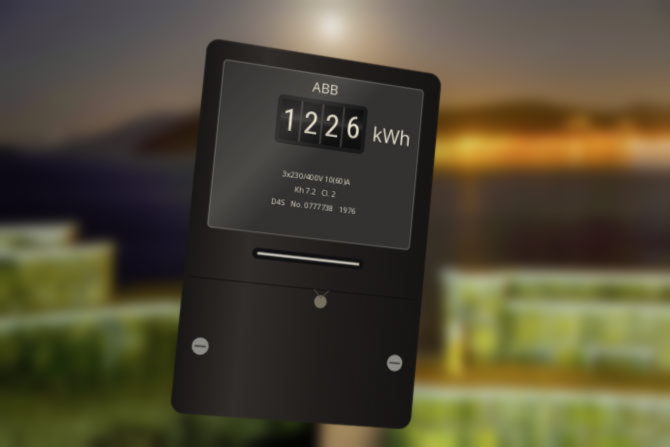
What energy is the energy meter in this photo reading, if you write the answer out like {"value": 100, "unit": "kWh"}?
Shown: {"value": 1226, "unit": "kWh"}
